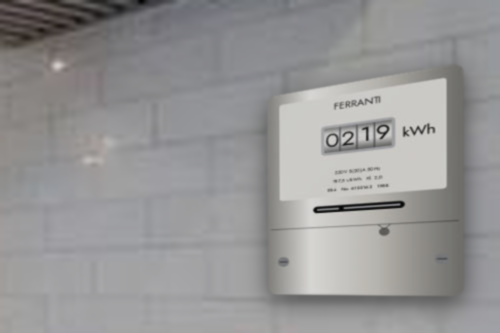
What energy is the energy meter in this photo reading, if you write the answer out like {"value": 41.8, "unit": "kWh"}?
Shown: {"value": 219, "unit": "kWh"}
